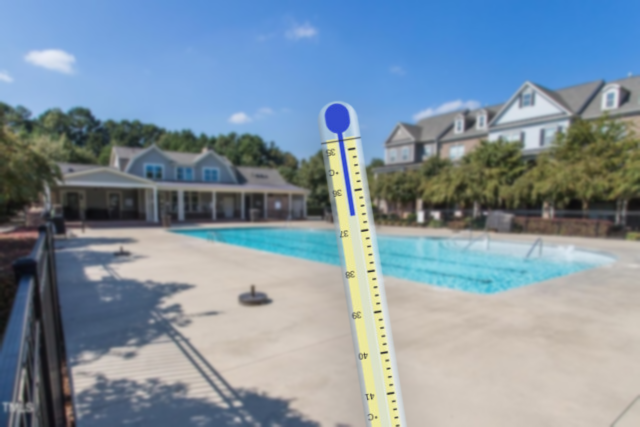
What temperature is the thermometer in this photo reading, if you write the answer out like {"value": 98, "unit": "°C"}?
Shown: {"value": 36.6, "unit": "°C"}
